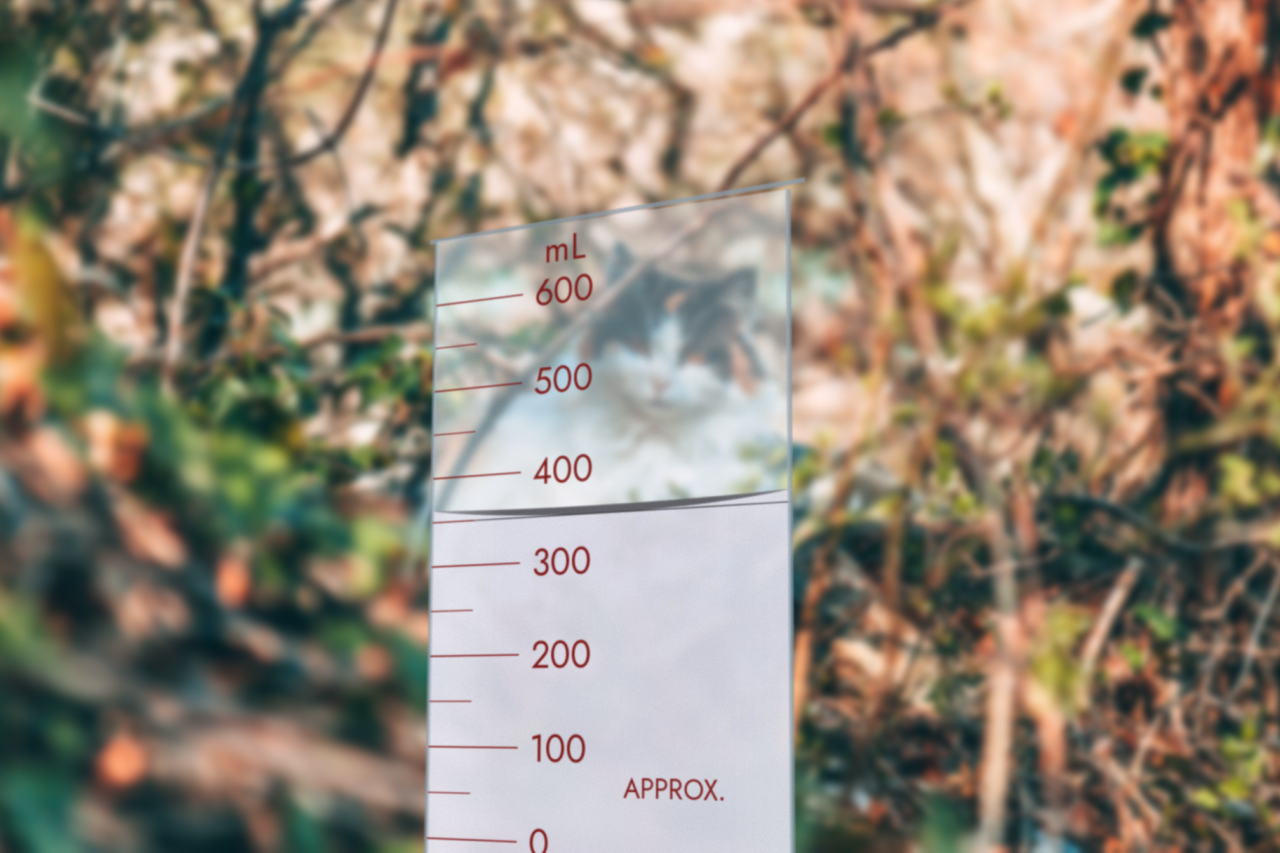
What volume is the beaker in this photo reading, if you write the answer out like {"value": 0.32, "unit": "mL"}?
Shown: {"value": 350, "unit": "mL"}
